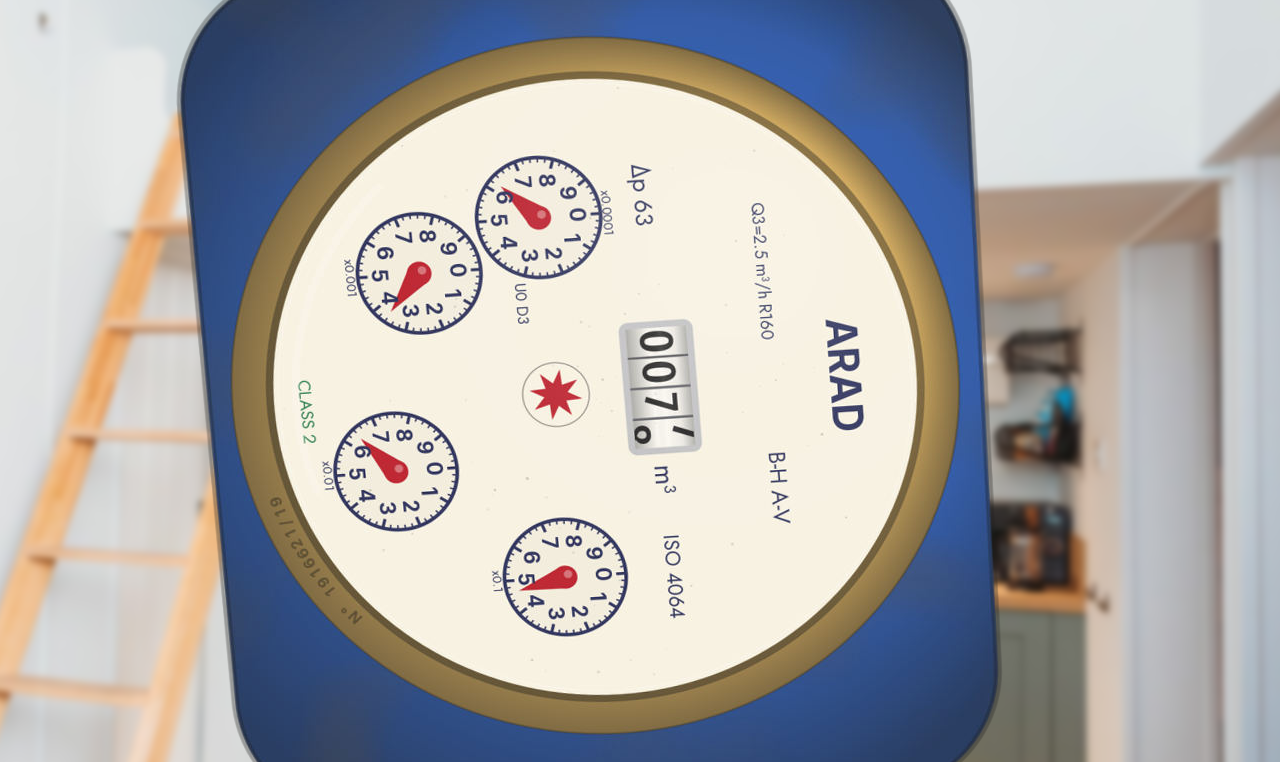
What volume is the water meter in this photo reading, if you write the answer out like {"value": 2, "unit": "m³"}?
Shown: {"value": 77.4636, "unit": "m³"}
